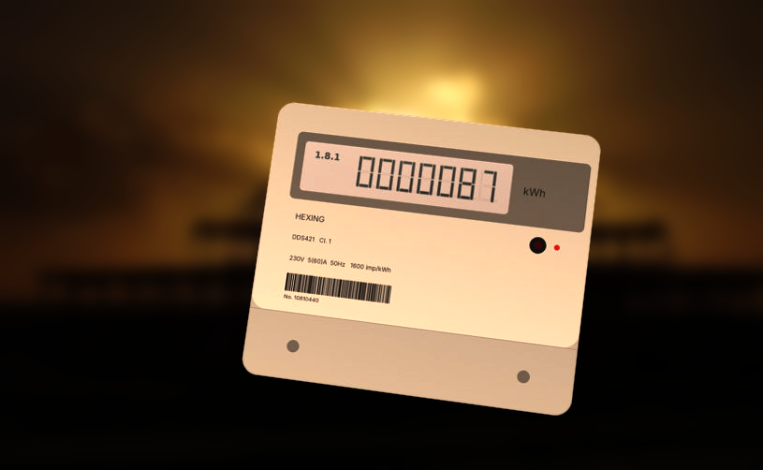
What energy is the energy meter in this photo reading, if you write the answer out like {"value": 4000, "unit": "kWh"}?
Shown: {"value": 87, "unit": "kWh"}
